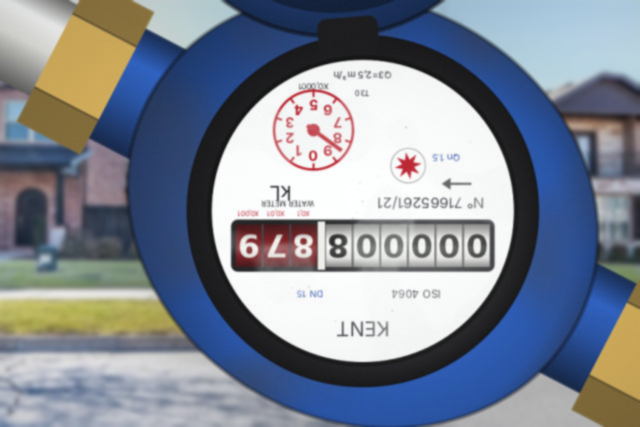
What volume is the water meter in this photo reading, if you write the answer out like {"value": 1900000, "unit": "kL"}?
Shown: {"value": 8.8798, "unit": "kL"}
